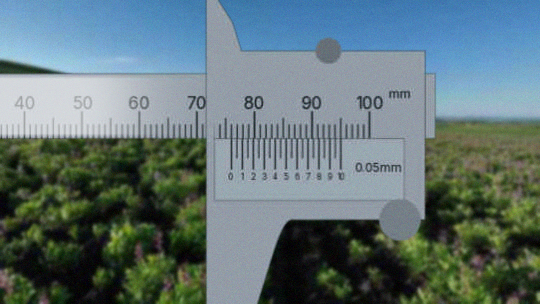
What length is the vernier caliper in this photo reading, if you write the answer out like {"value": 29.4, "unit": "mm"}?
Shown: {"value": 76.0, "unit": "mm"}
